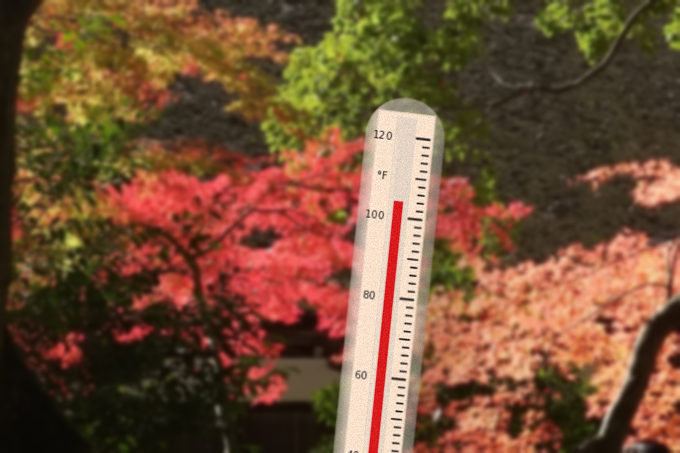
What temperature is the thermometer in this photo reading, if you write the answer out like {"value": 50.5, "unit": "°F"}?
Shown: {"value": 104, "unit": "°F"}
